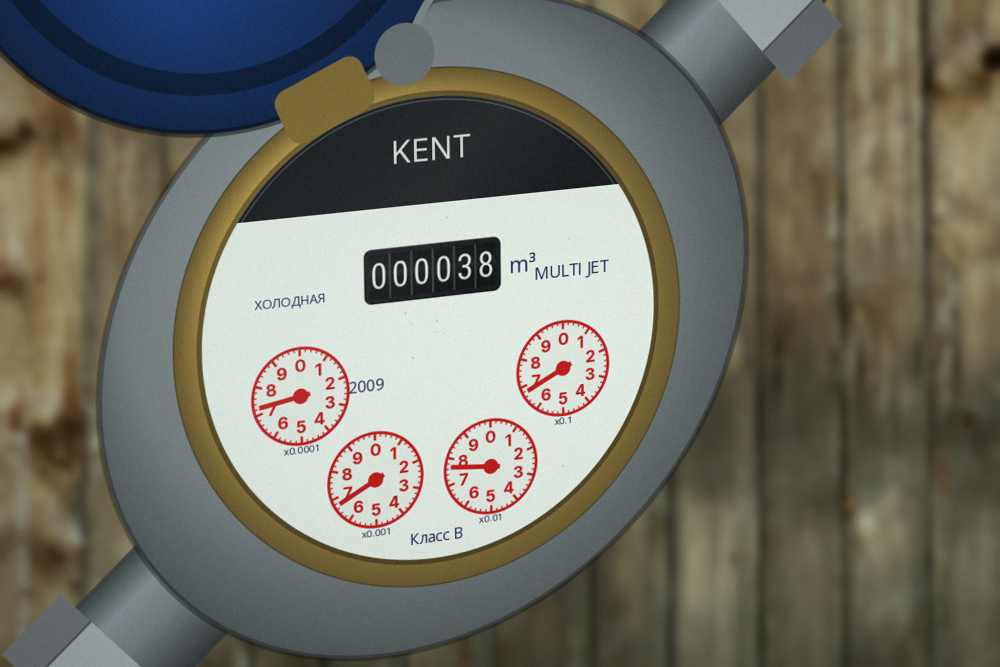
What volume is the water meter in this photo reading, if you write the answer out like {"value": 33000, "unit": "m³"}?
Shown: {"value": 38.6767, "unit": "m³"}
